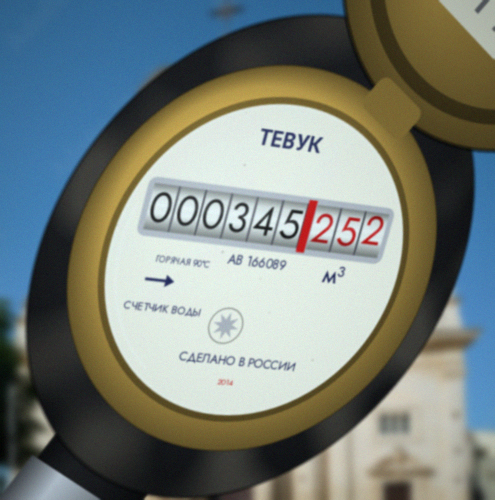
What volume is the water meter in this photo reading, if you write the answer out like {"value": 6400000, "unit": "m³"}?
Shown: {"value": 345.252, "unit": "m³"}
